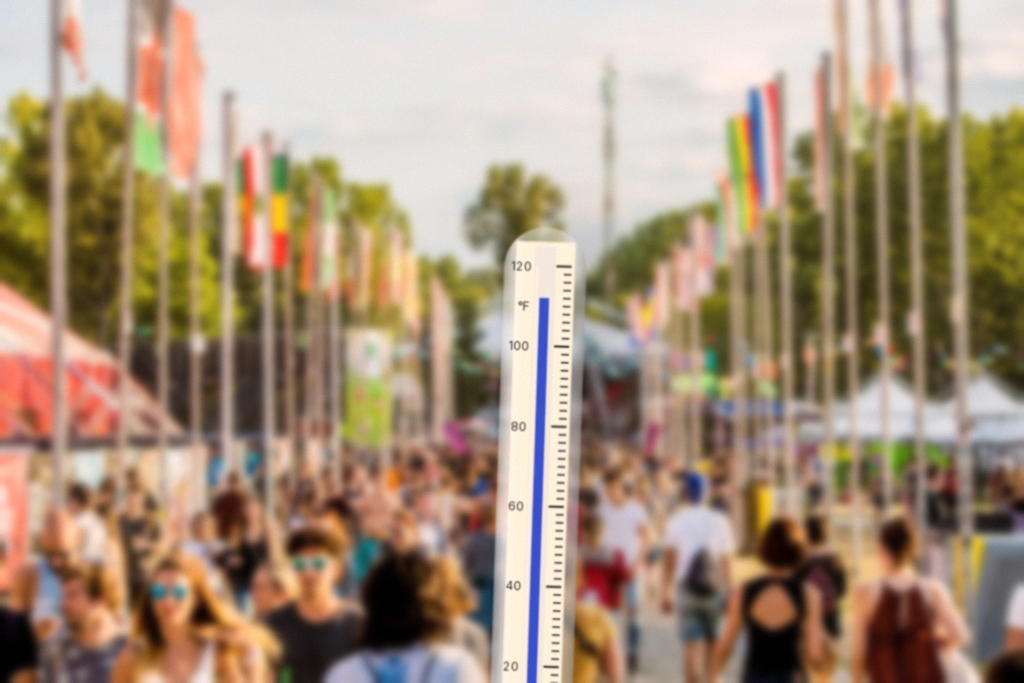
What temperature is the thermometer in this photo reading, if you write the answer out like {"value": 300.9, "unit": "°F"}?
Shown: {"value": 112, "unit": "°F"}
